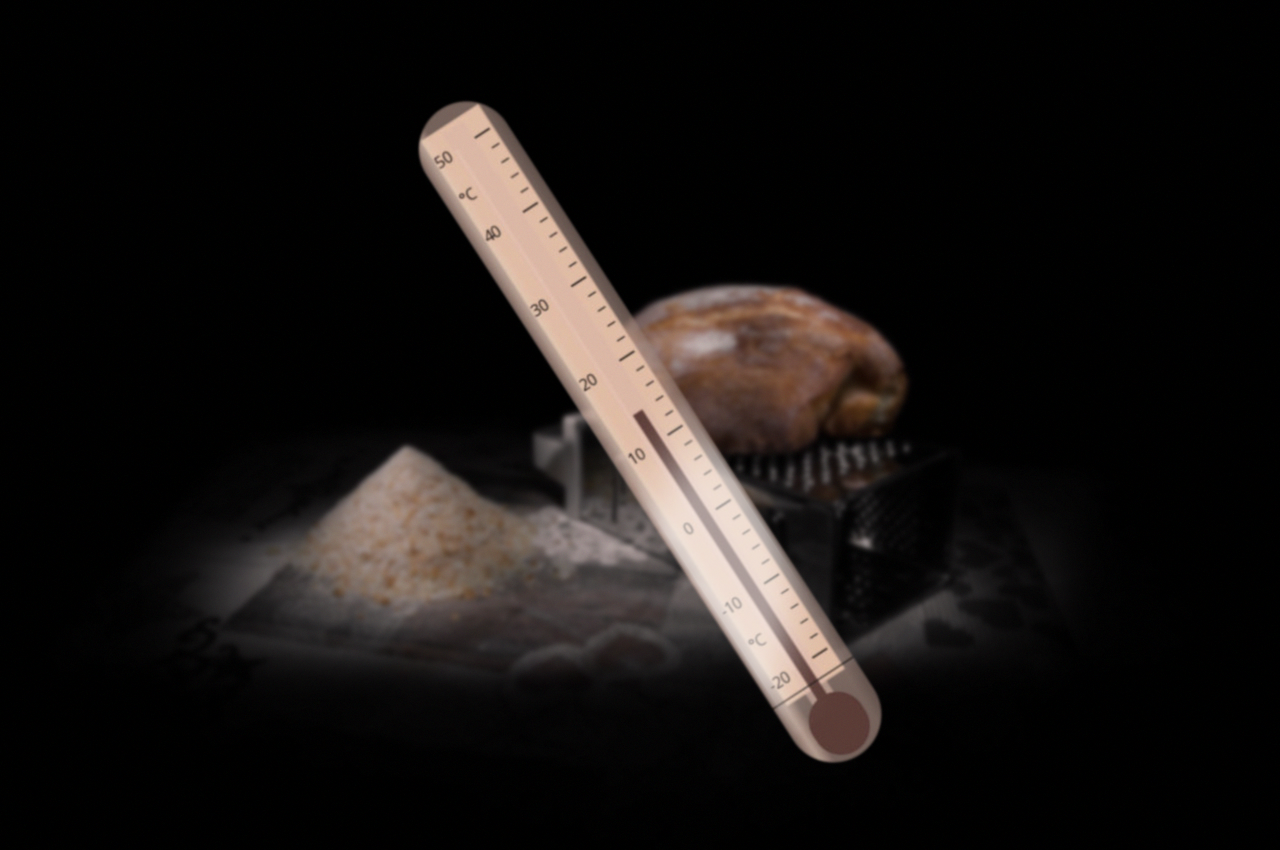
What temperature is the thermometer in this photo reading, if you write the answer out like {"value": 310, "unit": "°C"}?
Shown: {"value": 14, "unit": "°C"}
